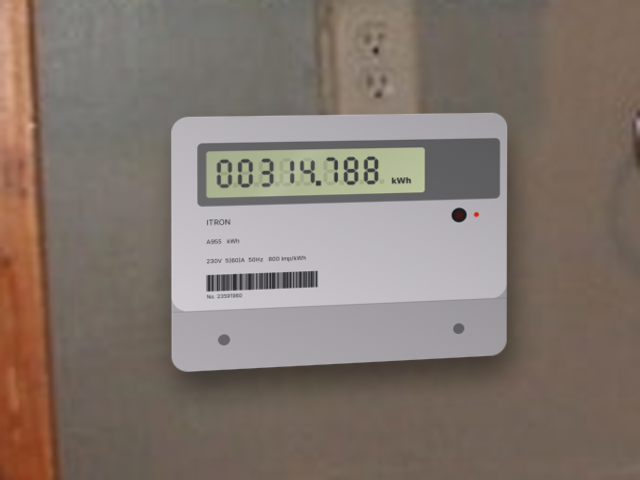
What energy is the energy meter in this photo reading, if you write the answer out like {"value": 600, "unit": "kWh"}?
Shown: {"value": 314.788, "unit": "kWh"}
